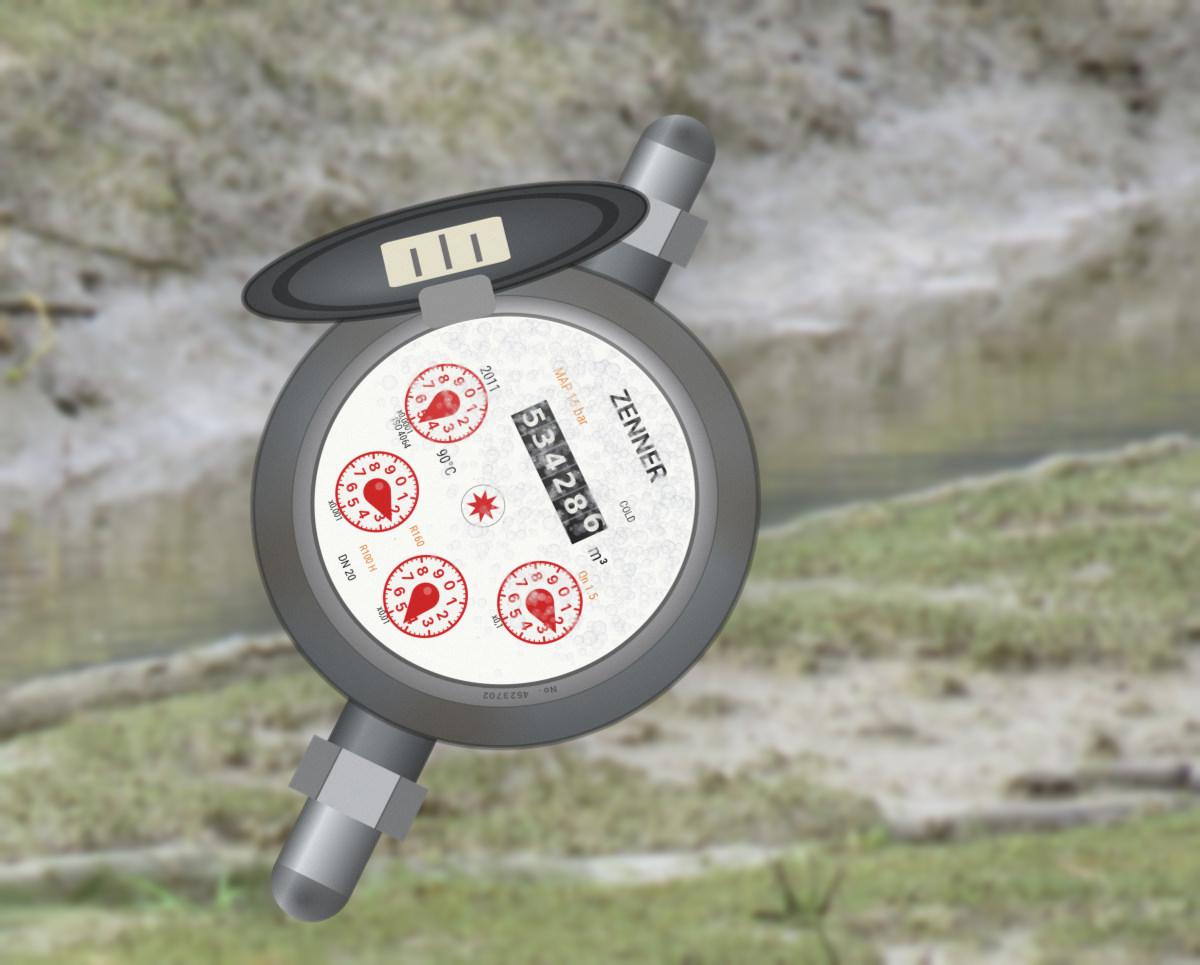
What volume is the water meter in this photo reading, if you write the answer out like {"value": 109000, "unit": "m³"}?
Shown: {"value": 534286.2424, "unit": "m³"}
